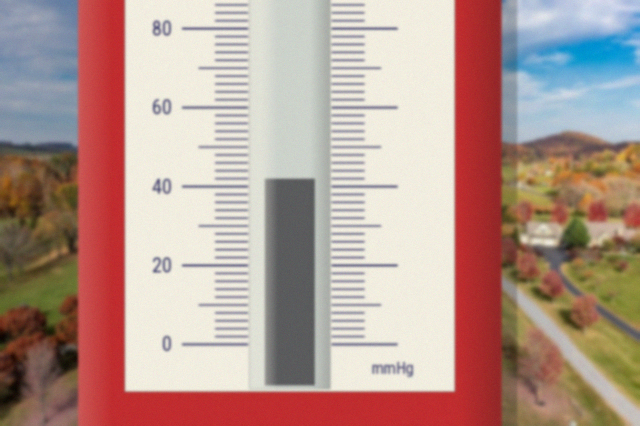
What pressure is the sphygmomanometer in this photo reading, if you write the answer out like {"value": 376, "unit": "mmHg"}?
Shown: {"value": 42, "unit": "mmHg"}
